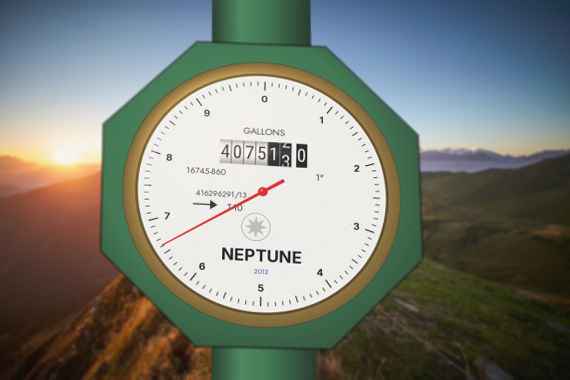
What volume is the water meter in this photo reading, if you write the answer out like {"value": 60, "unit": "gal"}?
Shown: {"value": 4075126.6, "unit": "gal"}
